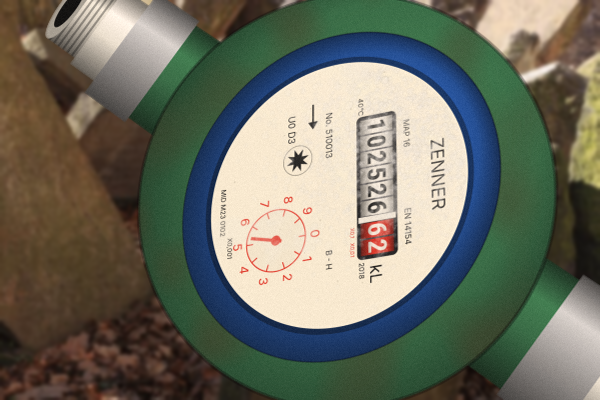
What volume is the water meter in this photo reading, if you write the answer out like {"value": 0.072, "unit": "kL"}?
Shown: {"value": 102526.625, "unit": "kL"}
